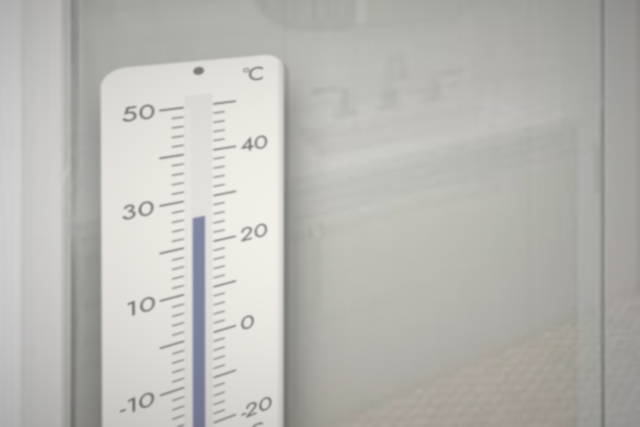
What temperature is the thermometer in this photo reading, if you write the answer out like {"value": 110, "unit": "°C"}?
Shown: {"value": 26, "unit": "°C"}
